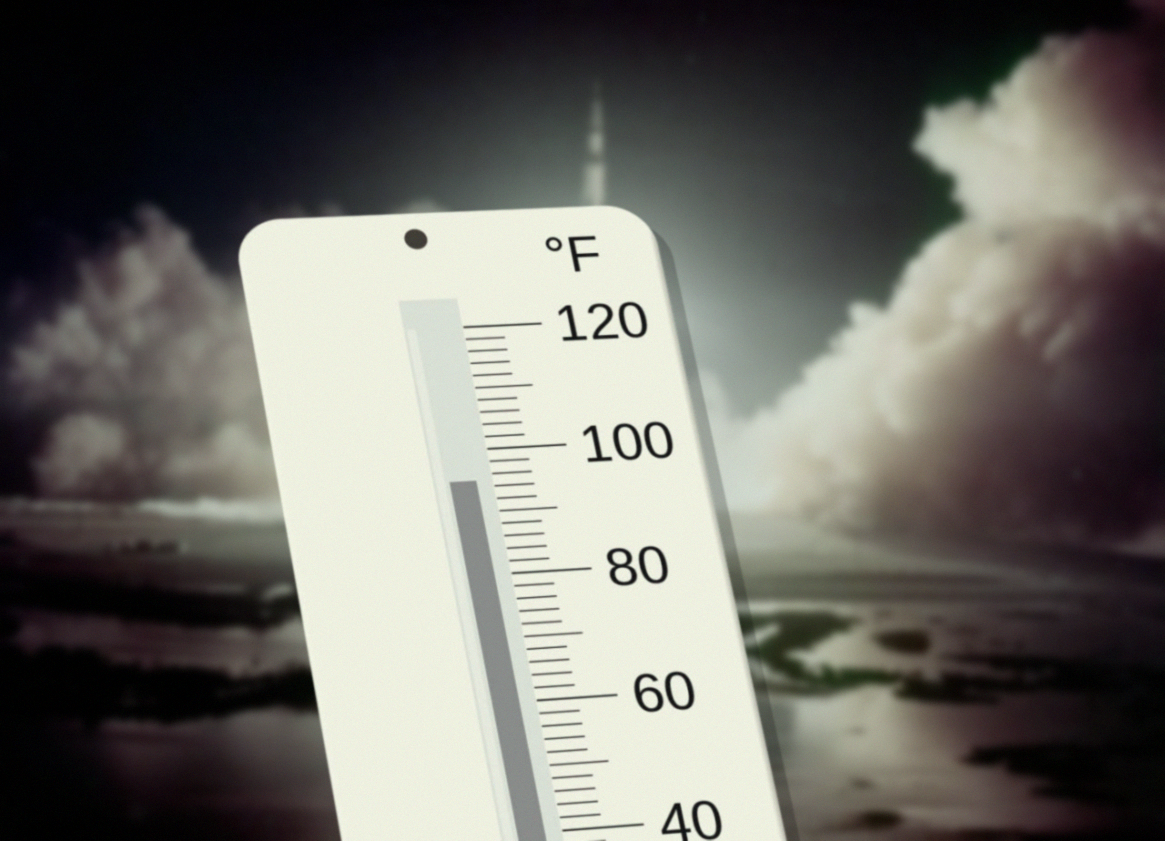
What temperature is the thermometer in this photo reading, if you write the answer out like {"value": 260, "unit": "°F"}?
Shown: {"value": 95, "unit": "°F"}
